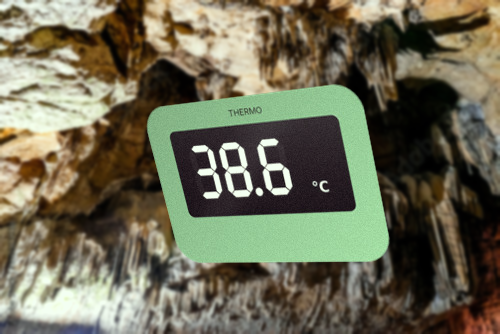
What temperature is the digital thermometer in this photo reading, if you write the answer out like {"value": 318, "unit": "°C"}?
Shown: {"value": 38.6, "unit": "°C"}
